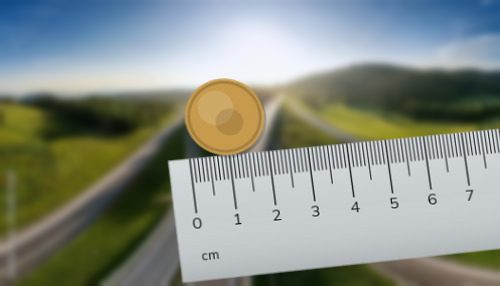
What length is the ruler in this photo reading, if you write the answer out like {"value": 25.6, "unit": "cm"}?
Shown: {"value": 2, "unit": "cm"}
